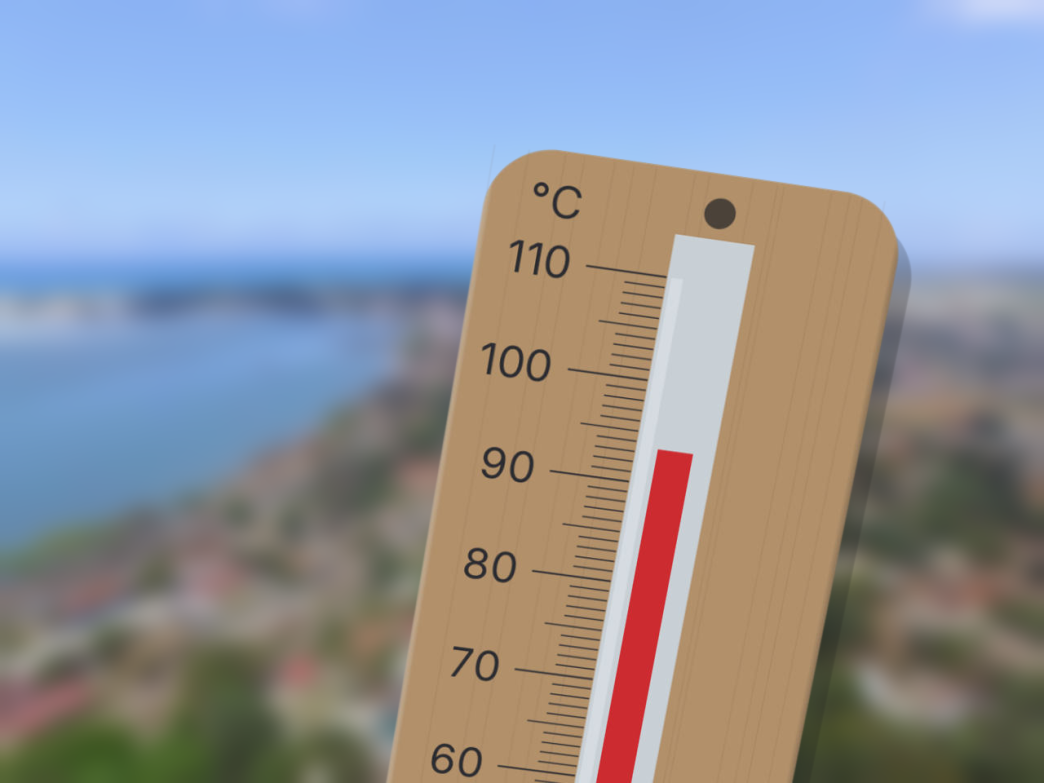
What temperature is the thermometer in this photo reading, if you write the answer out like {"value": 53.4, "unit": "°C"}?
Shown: {"value": 93.5, "unit": "°C"}
